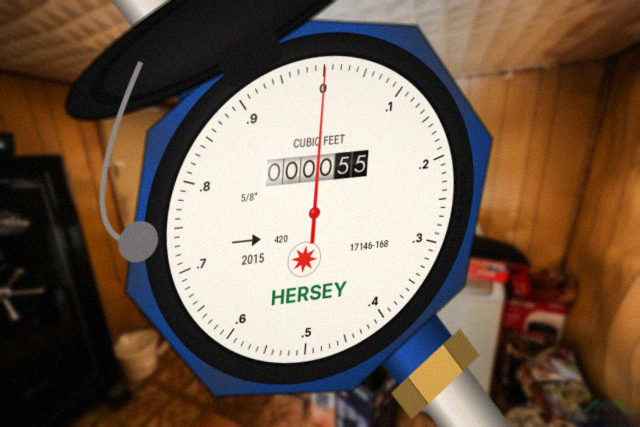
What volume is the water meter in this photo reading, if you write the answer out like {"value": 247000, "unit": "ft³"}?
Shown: {"value": 55.00, "unit": "ft³"}
